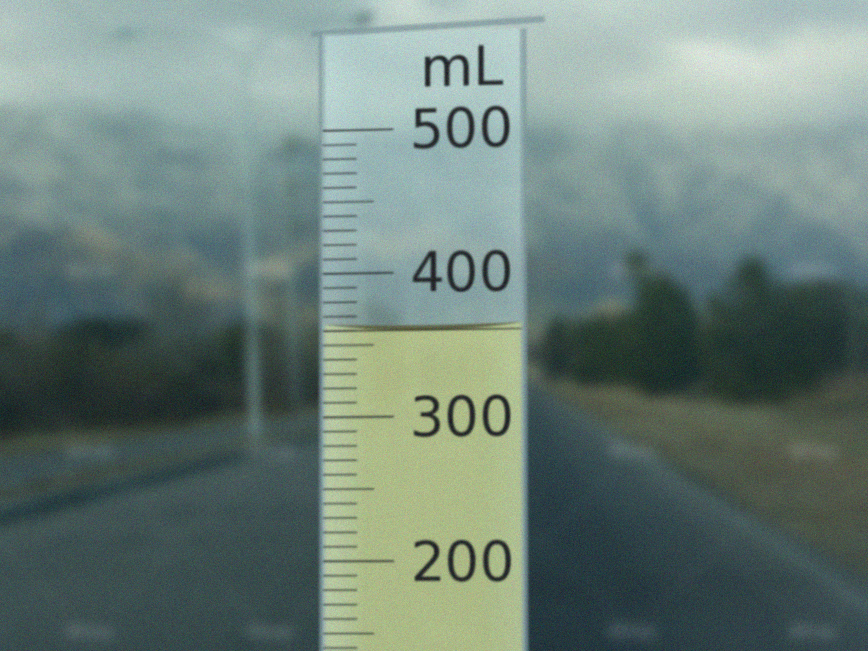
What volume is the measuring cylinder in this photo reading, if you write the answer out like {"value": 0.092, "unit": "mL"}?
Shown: {"value": 360, "unit": "mL"}
